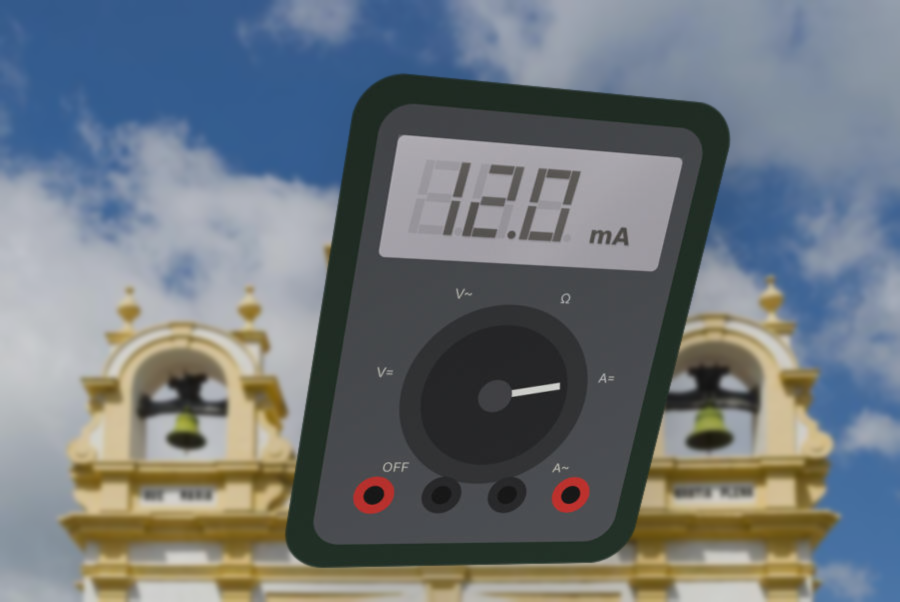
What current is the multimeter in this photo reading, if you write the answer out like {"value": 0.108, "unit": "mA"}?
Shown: {"value": 12.0, "unit": "mA"}
